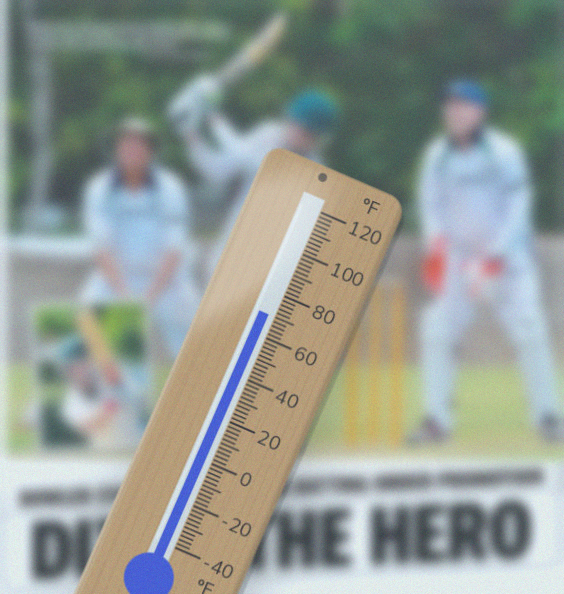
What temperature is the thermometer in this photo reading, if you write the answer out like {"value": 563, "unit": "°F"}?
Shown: {"value": 70, "unit": "°F"}
